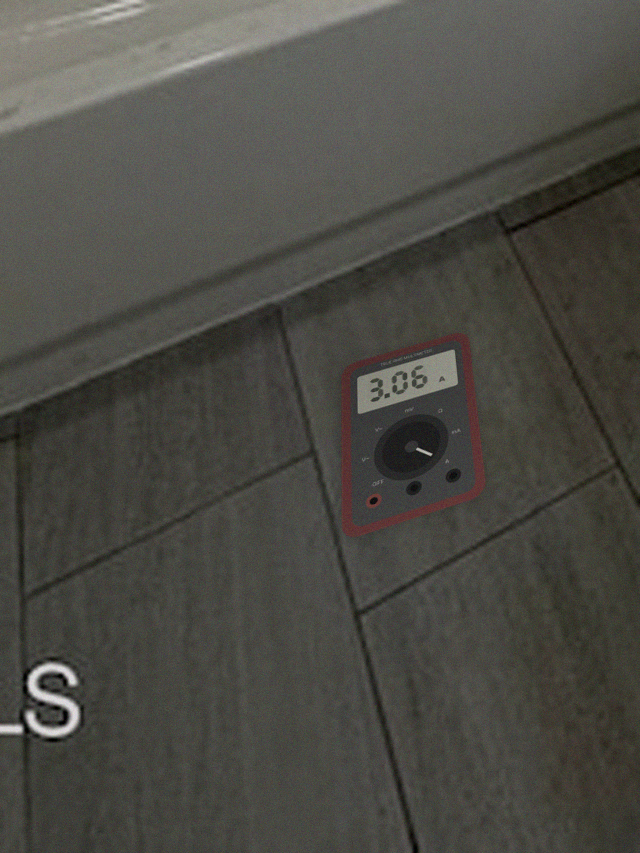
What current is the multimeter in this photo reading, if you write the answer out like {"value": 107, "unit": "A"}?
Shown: {"value": 3.06, "unit": "A"}
